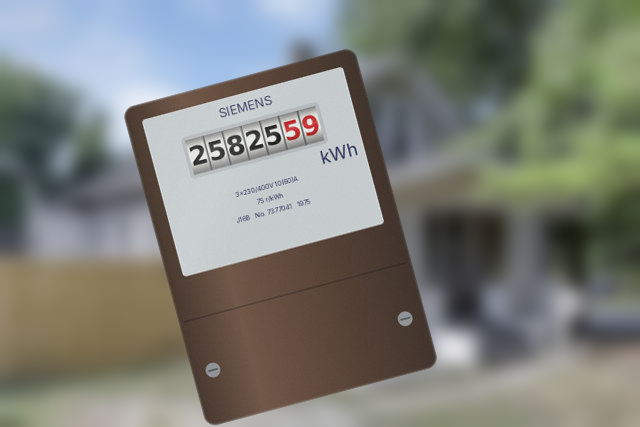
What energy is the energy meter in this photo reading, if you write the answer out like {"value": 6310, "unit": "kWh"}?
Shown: {"value": 25825.59, "unit": "kWh"}
